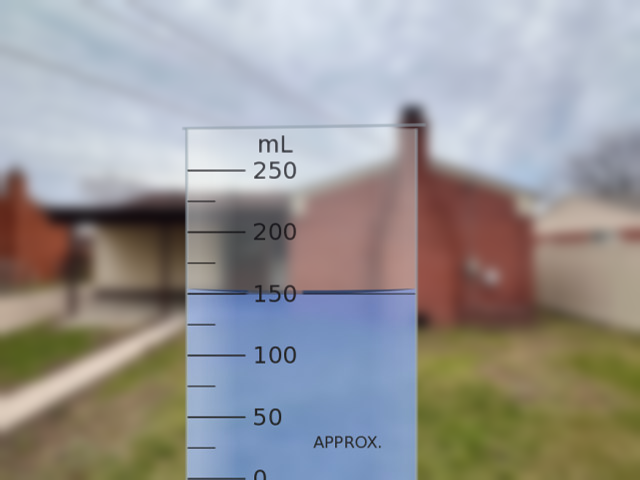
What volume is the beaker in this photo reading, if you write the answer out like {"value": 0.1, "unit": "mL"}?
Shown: {"value": 150, "unit": "mL"}
